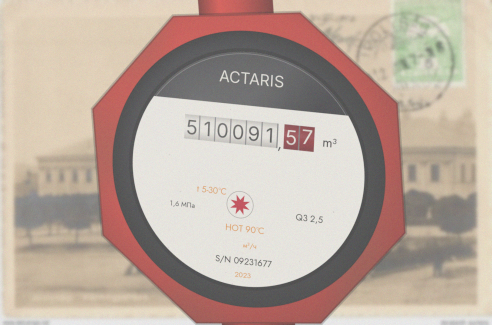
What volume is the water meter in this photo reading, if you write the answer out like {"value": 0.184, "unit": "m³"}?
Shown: {"value": 510091.57, "unit": "m³"}
